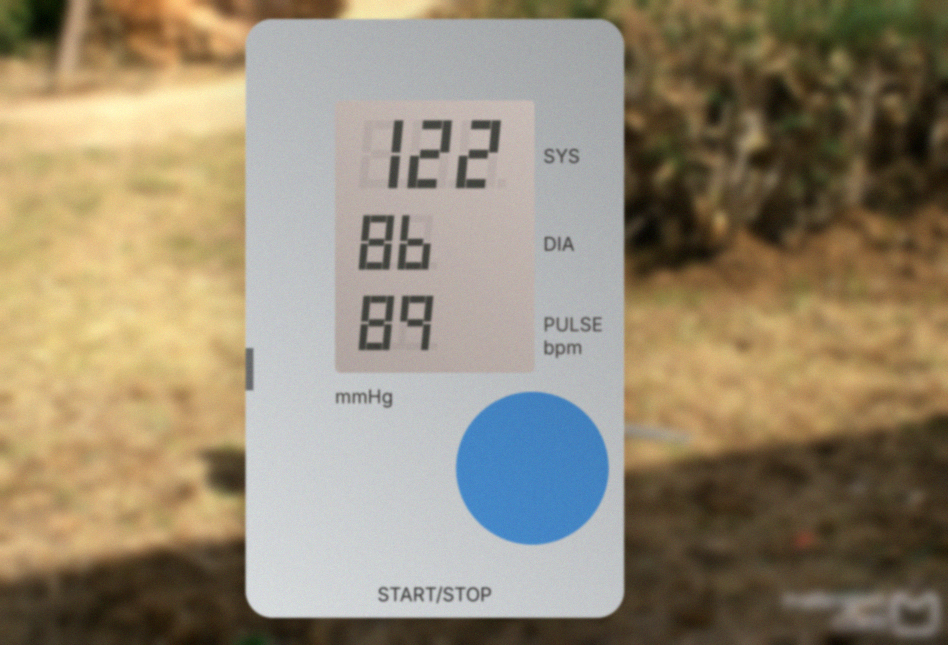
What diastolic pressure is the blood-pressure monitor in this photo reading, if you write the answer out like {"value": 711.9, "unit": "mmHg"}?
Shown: {"value": 86, "unit": "mmHg"}
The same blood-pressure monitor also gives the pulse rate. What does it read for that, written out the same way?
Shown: {"value": 89, "unit": "bpm"}
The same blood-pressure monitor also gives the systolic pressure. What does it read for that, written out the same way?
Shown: {"value": 122, "unit": "mmHg"}
